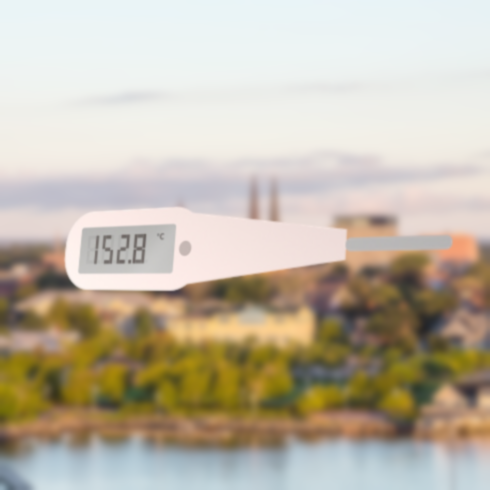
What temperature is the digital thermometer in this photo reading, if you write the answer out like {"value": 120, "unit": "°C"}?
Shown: {"value": 152.8, "unit": "°C"}
